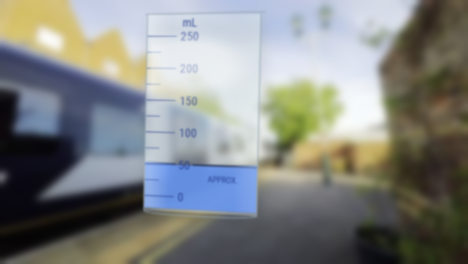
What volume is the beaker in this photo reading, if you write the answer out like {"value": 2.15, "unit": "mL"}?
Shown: {"value": 50, "unit": "mL"}
